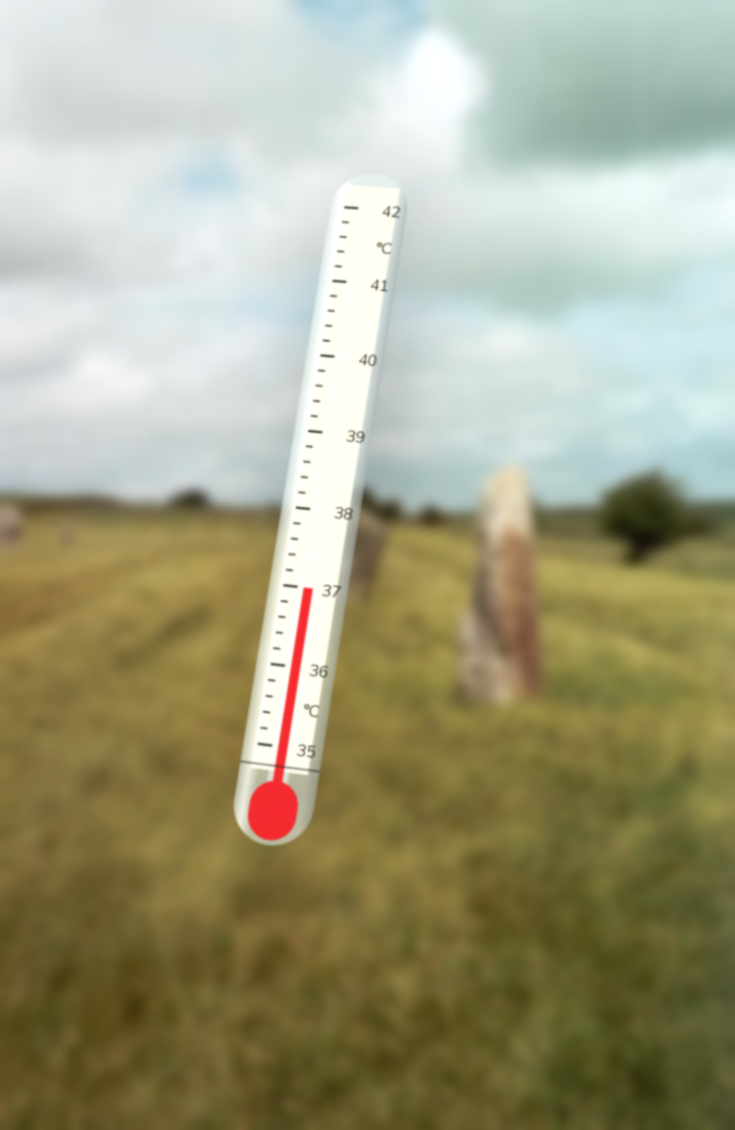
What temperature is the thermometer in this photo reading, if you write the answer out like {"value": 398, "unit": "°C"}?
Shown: {"value": 37, "unit": "°C"}
